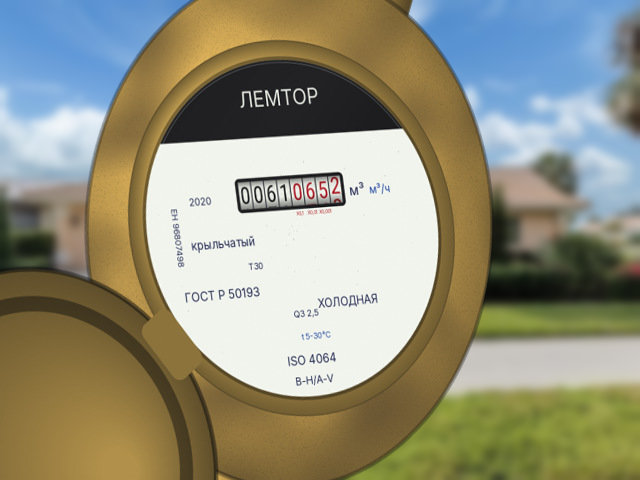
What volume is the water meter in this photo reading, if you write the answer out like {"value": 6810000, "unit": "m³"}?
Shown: {"value": 61.0652, "unit": "m³"}
